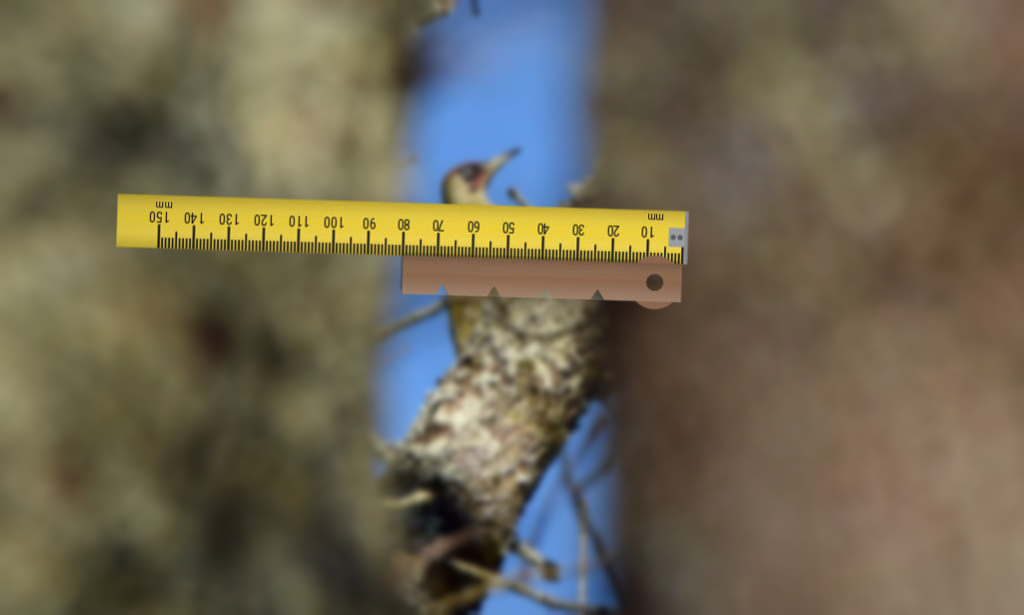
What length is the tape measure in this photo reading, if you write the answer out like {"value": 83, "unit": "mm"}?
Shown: {"value": 80, "unit": "mm"}
